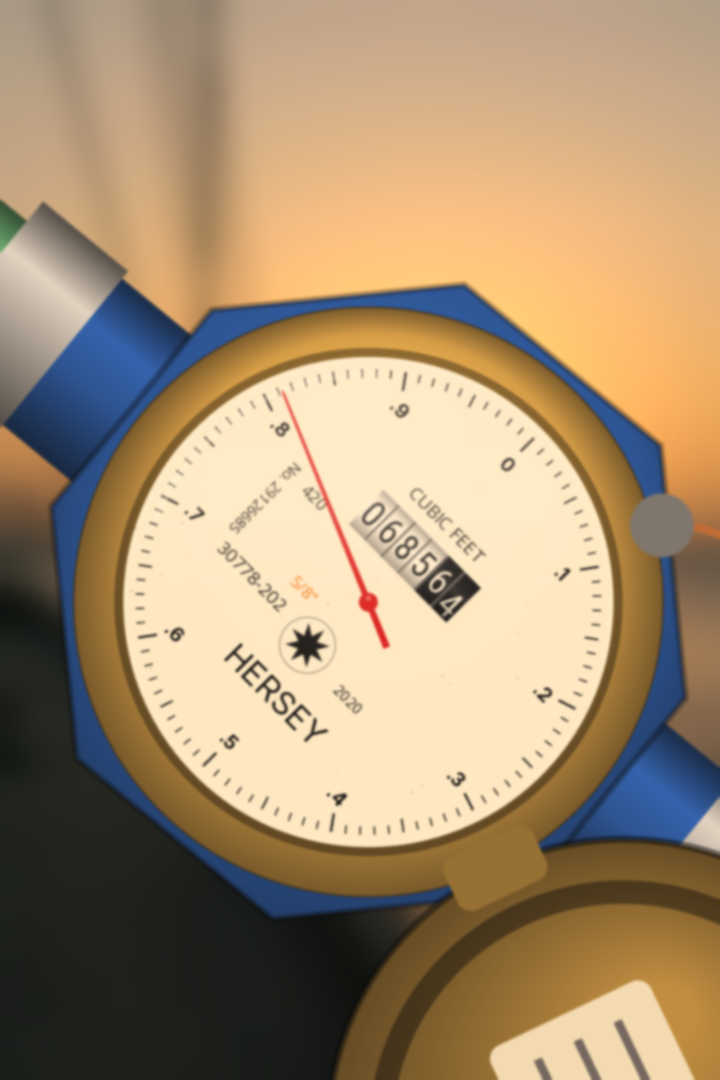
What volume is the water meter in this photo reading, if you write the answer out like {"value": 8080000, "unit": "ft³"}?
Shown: {"value": 68563.81, "unit": "ft³"}
